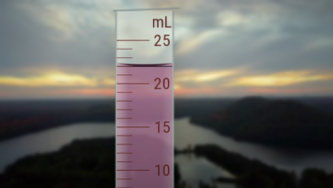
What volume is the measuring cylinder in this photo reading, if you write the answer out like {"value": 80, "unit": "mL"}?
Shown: {"value": 22, "unit": "mL"}
